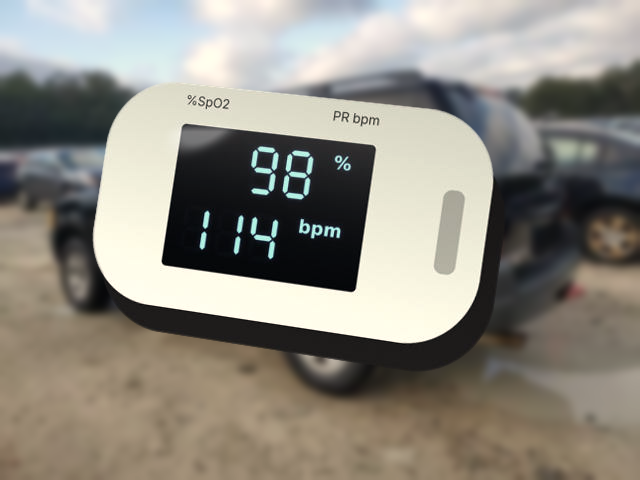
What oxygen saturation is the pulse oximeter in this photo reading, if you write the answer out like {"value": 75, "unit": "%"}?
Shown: {"value": 98, "unit": "%"}
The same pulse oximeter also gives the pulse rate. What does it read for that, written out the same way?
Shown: {"value": 114, "unit": "bpm"}
